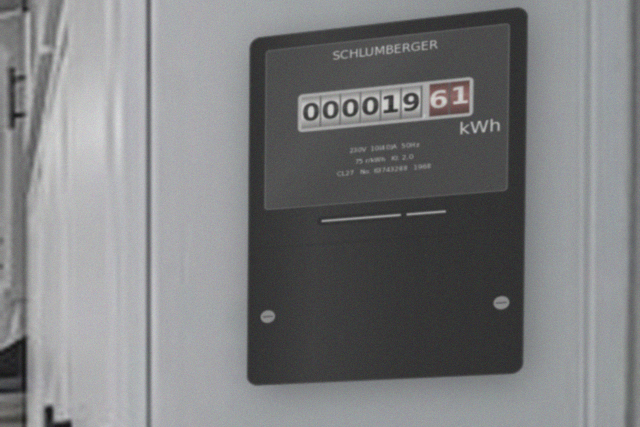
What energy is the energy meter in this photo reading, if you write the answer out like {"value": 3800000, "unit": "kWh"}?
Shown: {"value": 19.61, "unit": "kWh"}
